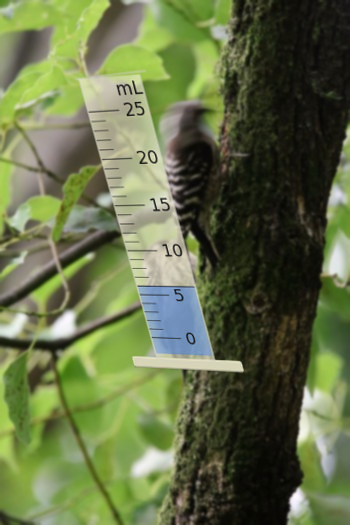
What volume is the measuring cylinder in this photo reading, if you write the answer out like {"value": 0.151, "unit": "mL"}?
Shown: {"value": 6, "unit": "mL"}
